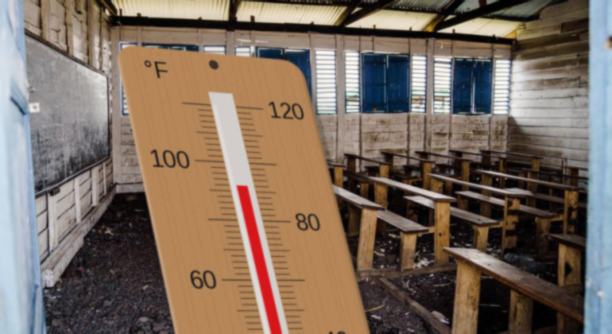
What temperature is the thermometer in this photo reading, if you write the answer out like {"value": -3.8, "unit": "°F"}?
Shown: {"value": 92, "unit": "°F"}
